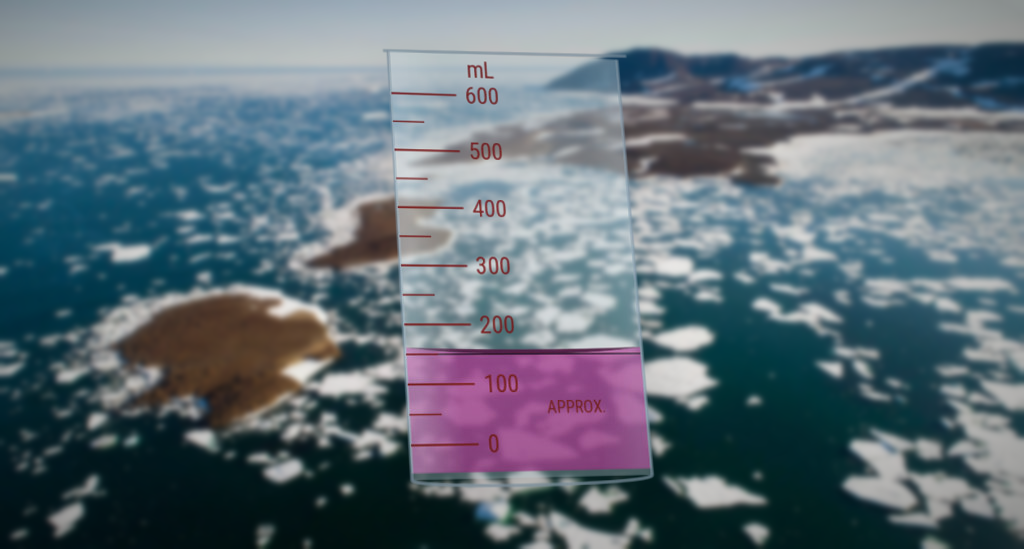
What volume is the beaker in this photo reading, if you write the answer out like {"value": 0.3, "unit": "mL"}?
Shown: {"value": 150, "unit": "mL"}
